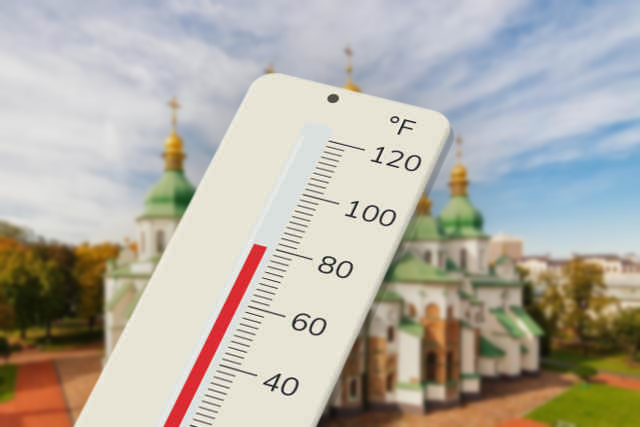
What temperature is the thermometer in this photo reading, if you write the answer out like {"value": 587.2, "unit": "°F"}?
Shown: {"value": 80, "unit": "°F"}
